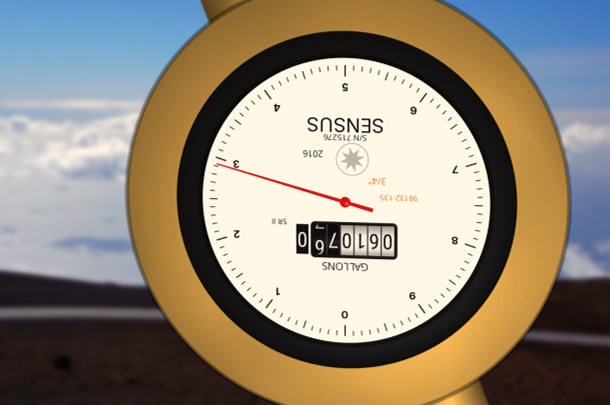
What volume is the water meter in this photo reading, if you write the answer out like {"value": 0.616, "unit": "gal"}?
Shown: {"value": 610762.9, "unit": "gal"}
